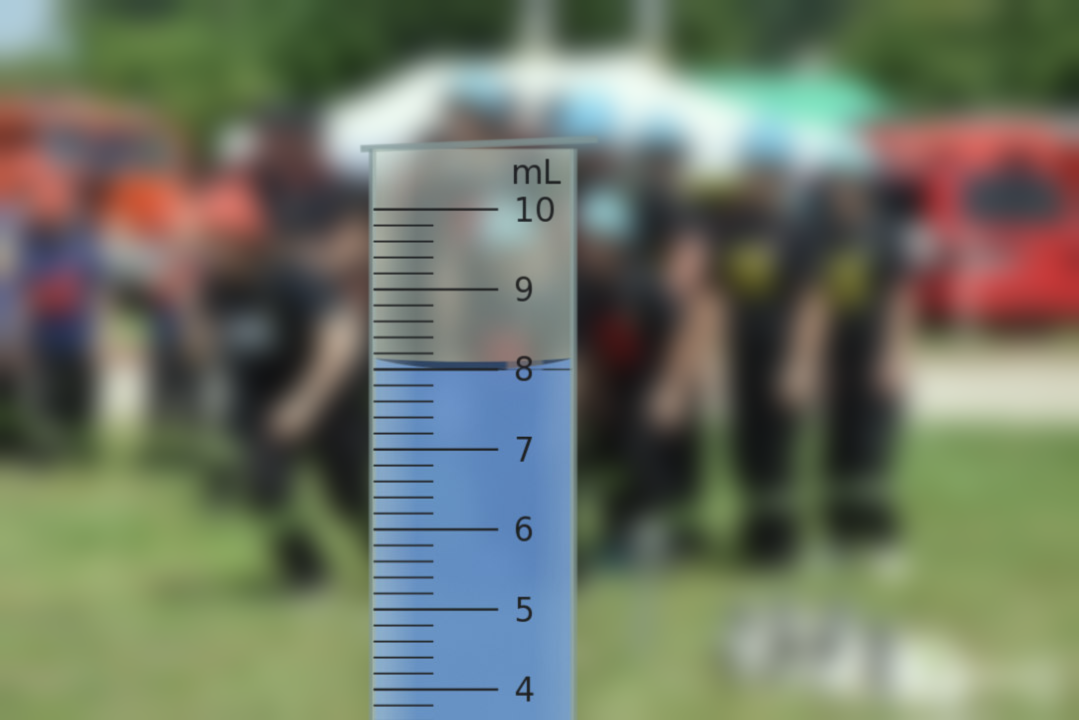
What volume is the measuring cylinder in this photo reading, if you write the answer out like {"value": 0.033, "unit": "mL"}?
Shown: {"value": 8, "unit": "mL"}
